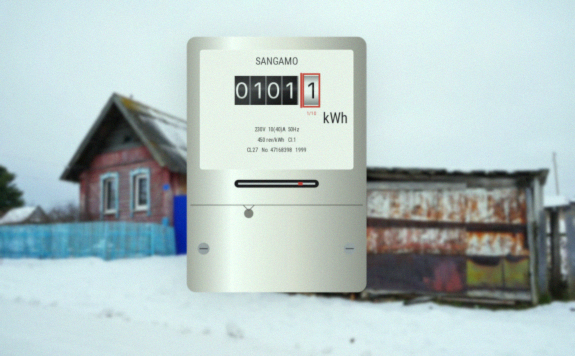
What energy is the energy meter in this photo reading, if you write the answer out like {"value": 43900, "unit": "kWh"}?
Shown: {"value": 101.1, "unit": "kWh"}
